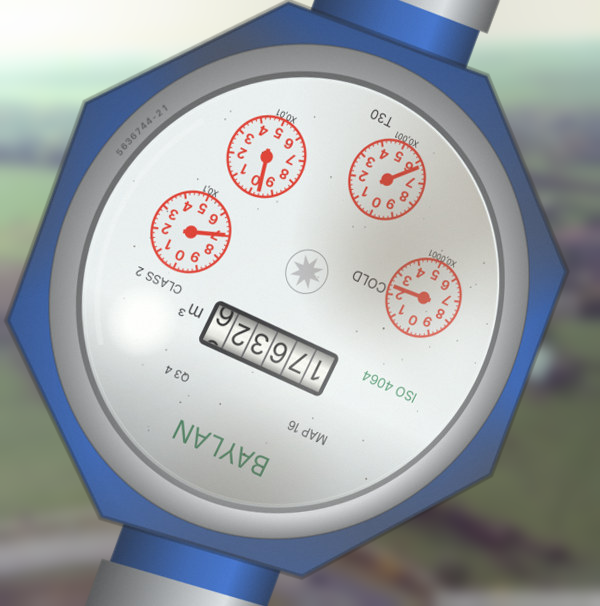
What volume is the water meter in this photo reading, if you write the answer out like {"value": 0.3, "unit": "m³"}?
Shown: {"value": 176325.6962, "unit": "m³"}
